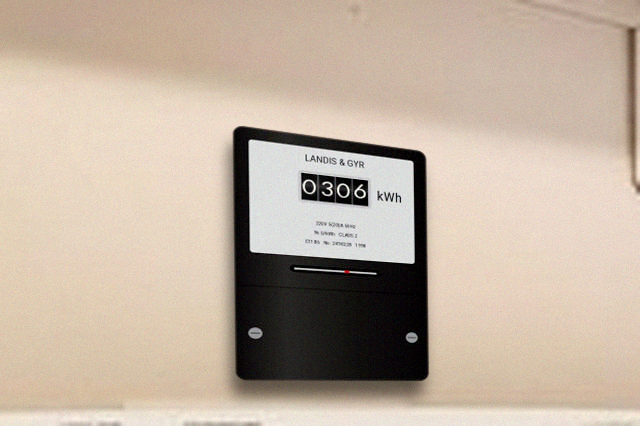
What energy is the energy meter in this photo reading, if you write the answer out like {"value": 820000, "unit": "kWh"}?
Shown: {"value": 306, "unit": "kWh"}
